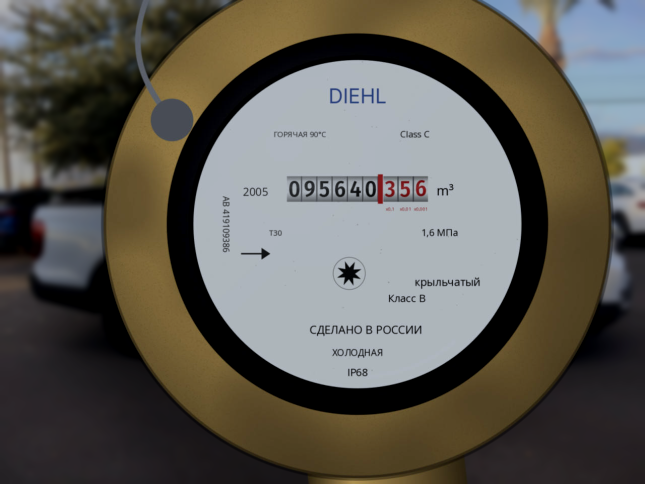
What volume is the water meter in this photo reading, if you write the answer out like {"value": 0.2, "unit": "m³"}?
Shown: {"value": 95640.356, "unit": "m³"}
